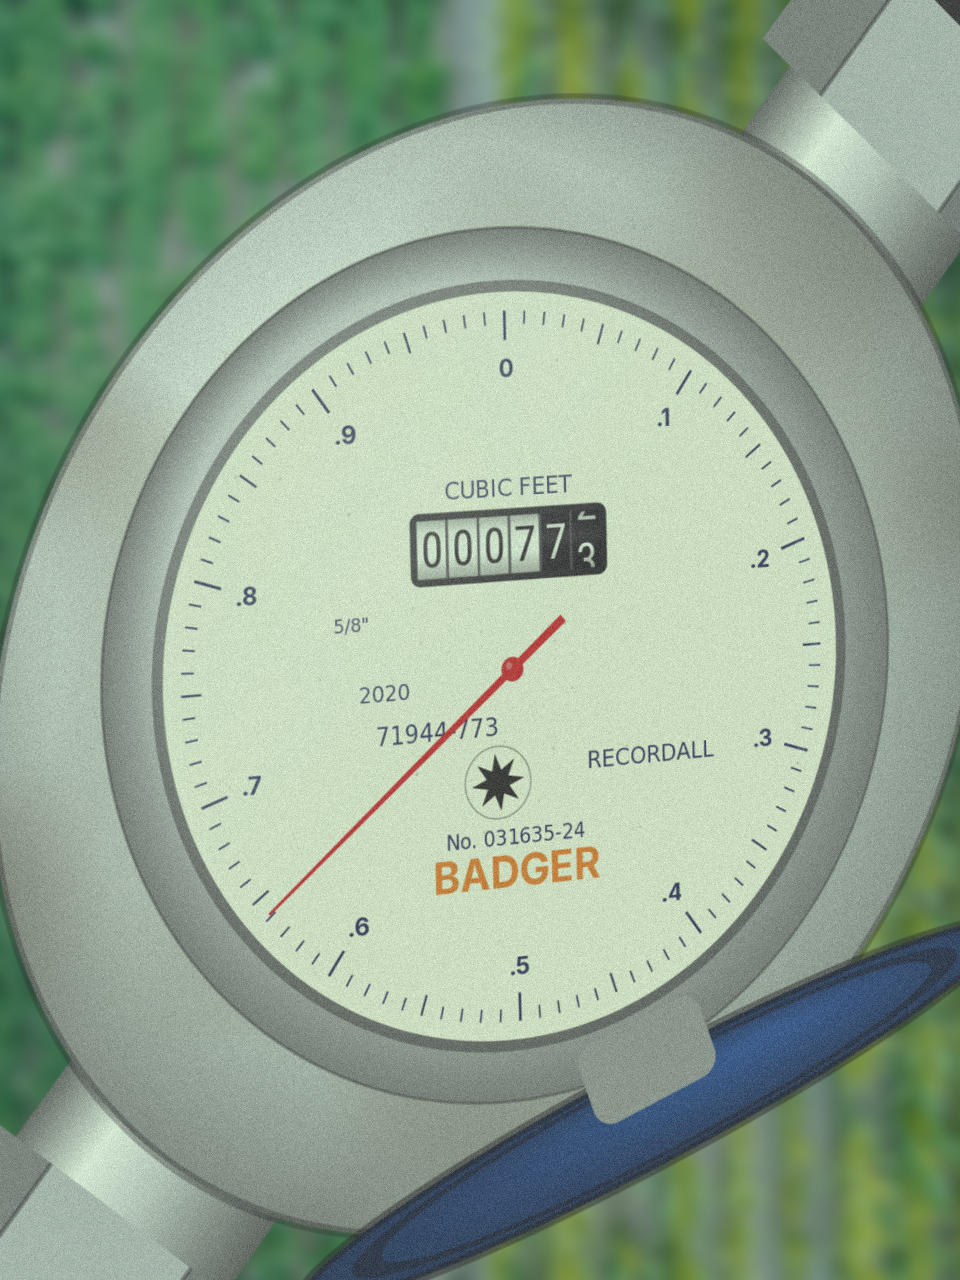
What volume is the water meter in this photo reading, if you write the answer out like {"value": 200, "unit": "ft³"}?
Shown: {"value": 772.64, "unit": "ft³"}
